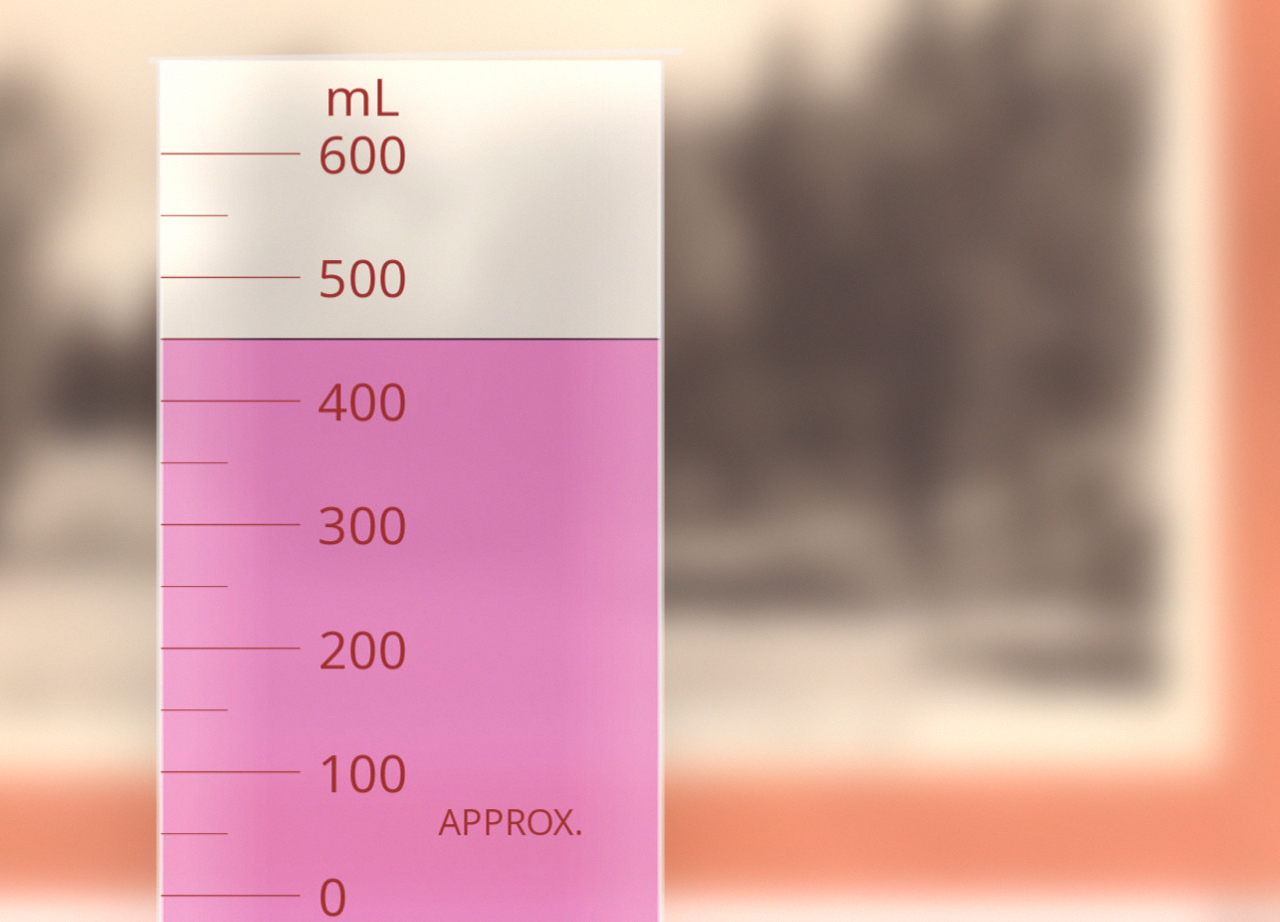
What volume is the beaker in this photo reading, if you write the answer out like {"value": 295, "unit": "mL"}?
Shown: {"value": 450, "unit": "mL"}
